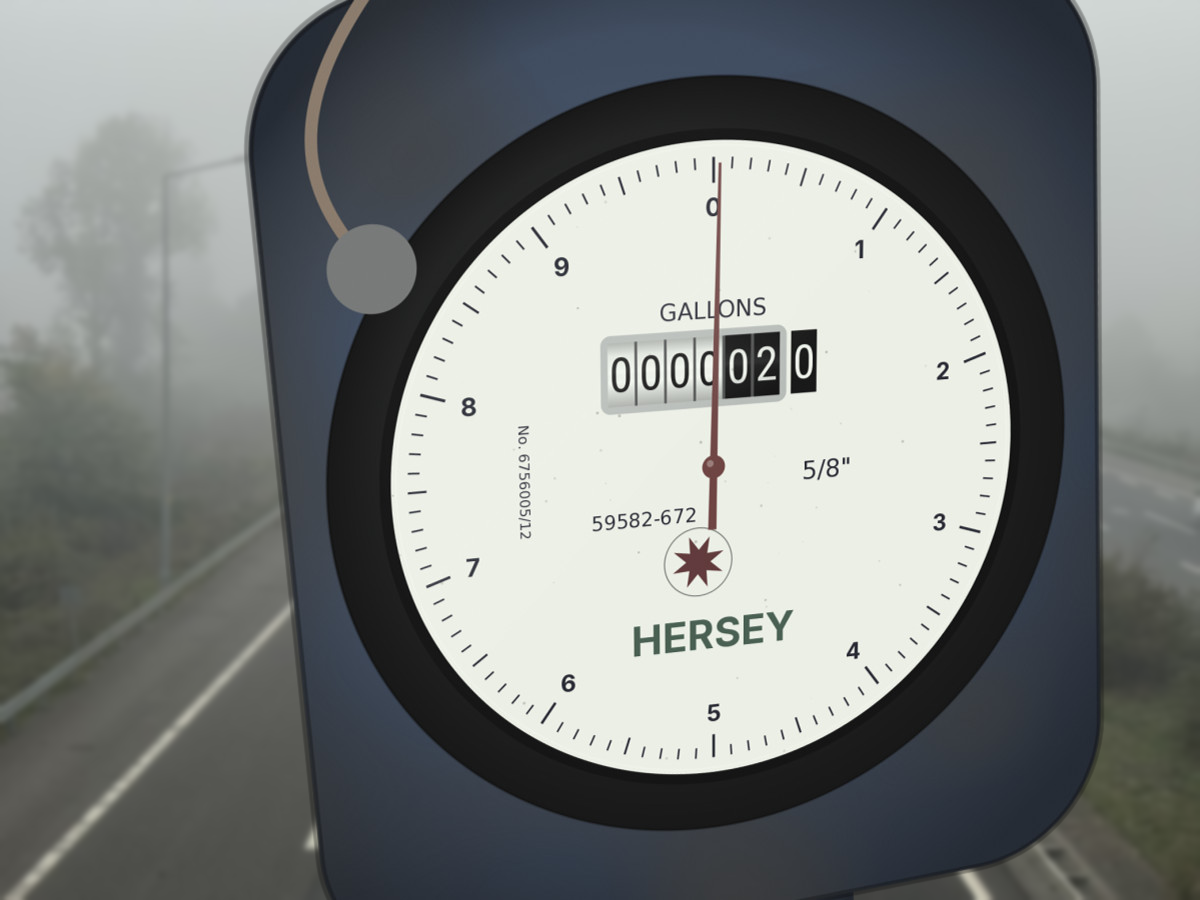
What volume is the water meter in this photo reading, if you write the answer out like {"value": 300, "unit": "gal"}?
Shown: {"value": 20.0, "unit": "gal"}
